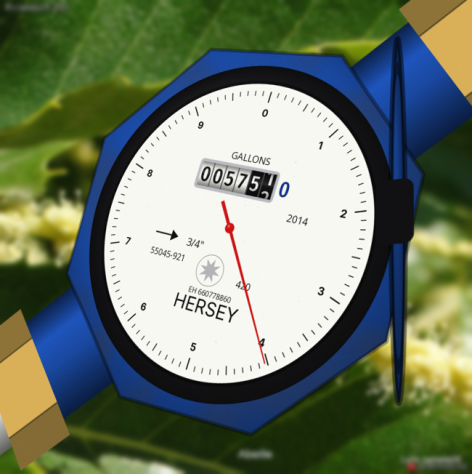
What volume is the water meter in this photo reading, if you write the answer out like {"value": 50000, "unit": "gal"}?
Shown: {"value": 57514.0, "unit": "gal"}
